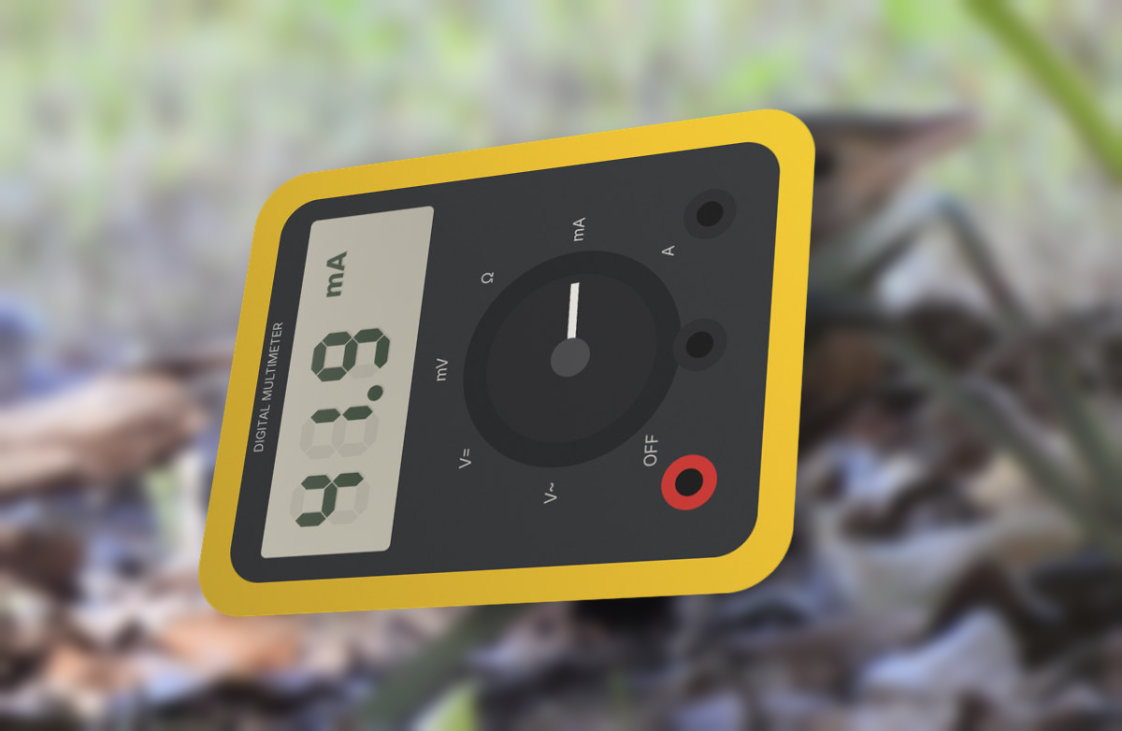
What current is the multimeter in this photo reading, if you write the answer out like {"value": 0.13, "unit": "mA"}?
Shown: {"value": 41.9, "unit": "mA"}
